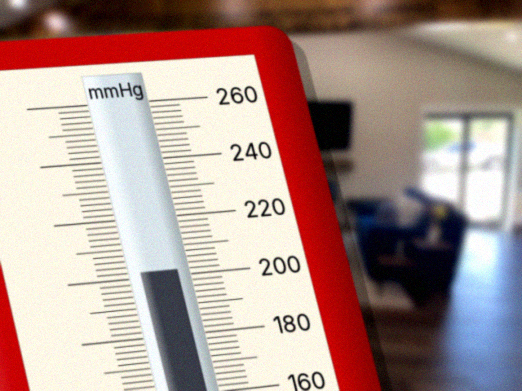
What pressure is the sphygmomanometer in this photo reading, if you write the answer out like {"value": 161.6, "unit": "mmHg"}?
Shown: {"value": 202, "unit": "mmHg"}
